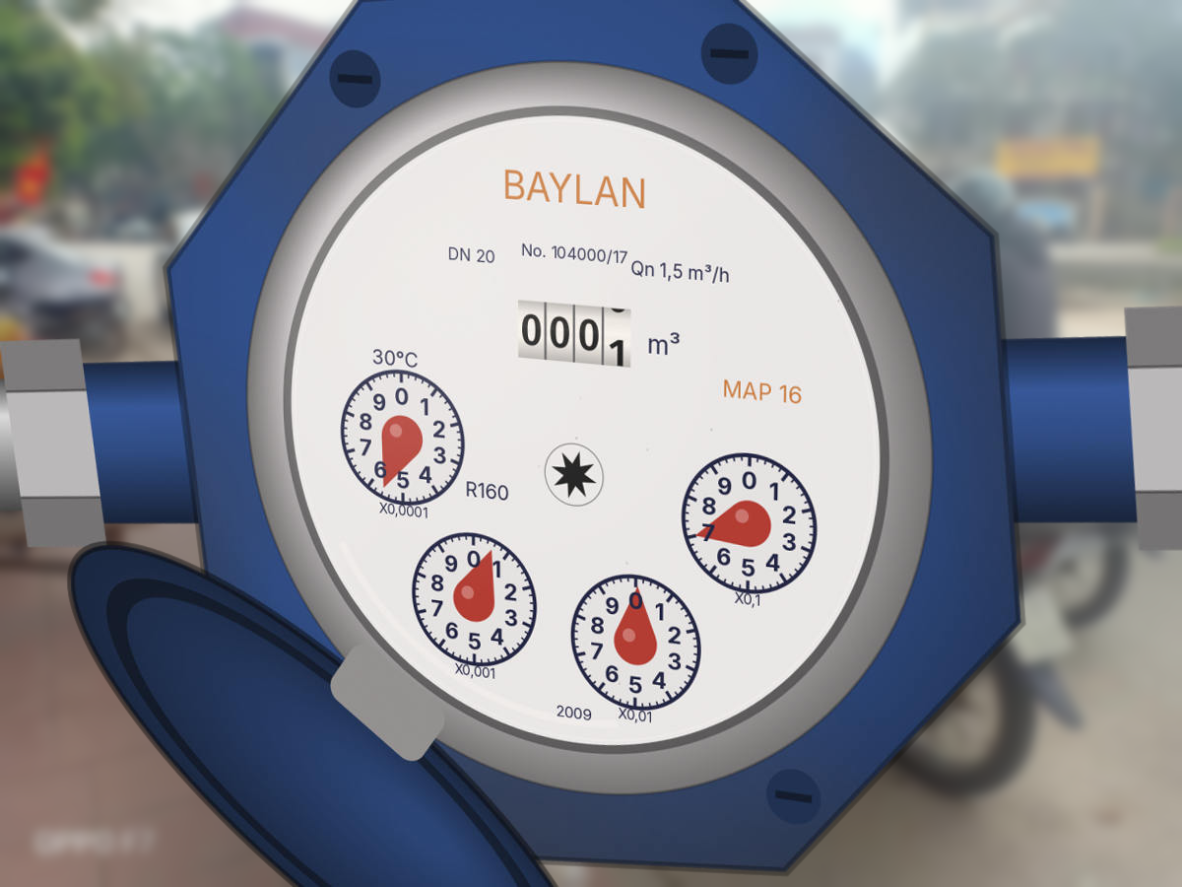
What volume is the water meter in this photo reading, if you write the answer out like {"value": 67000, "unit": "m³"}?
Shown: {"value": 0.7005, "unit": "m³"}
